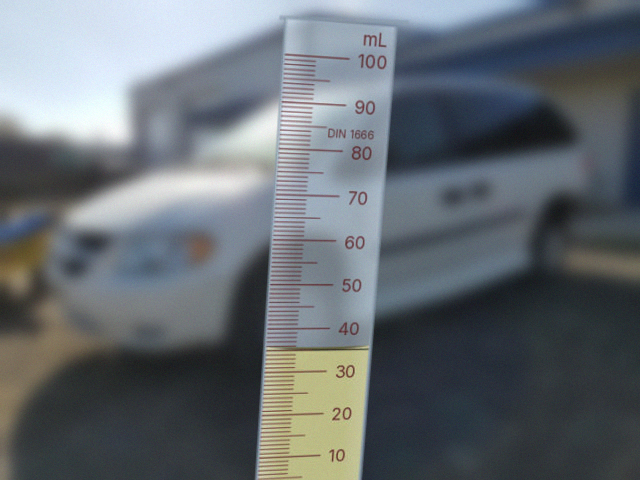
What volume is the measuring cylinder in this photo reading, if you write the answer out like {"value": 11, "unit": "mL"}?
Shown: {"value": 35, "unit": "mL"}
